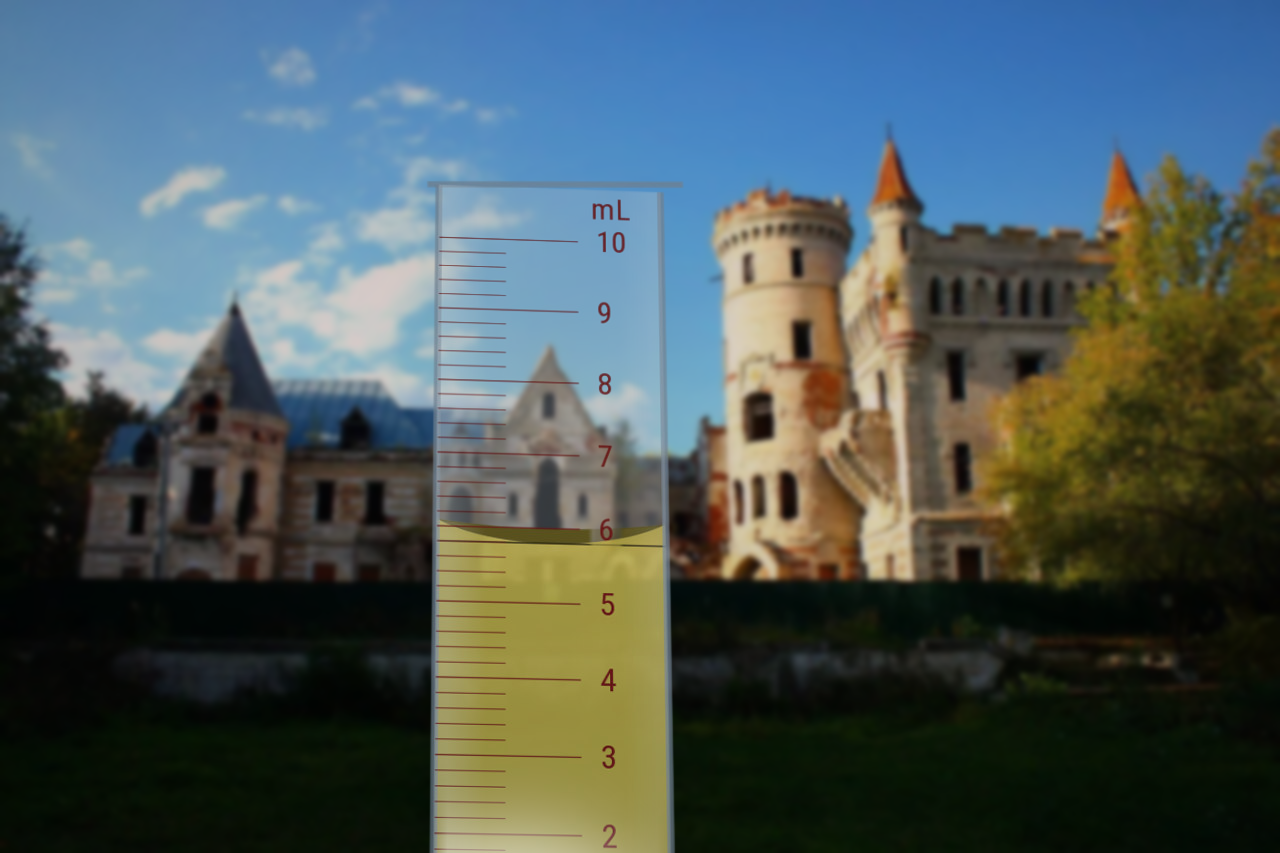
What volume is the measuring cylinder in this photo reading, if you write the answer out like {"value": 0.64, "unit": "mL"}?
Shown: {"value": 5.8, "unit": "mL"}
